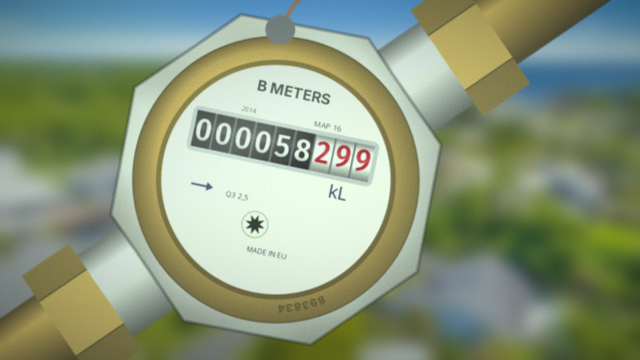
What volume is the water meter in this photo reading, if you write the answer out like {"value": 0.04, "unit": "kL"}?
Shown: {"value": 58.299, "unit": "kL"}
